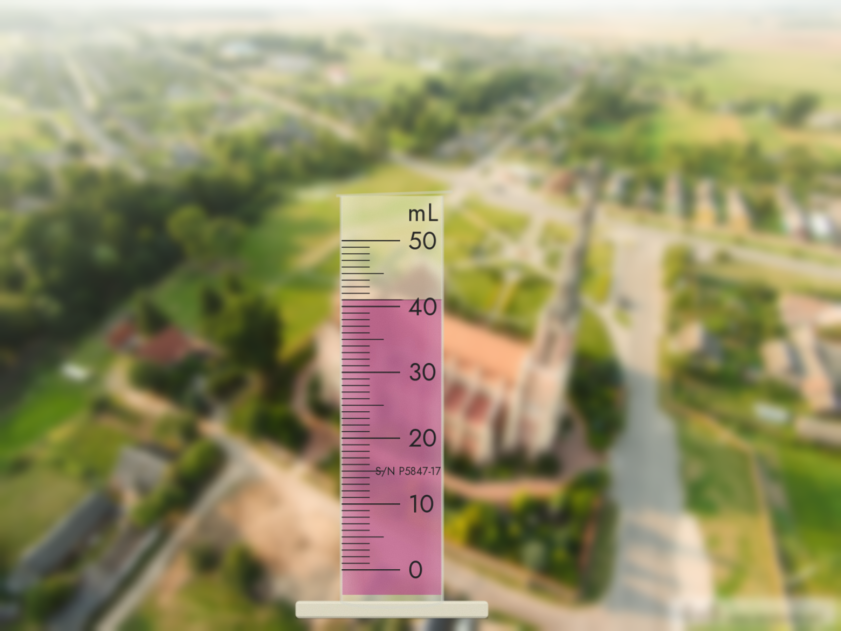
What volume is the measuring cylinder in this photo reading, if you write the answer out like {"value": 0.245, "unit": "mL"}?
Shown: {"value": 41, "unit": "mL"}
